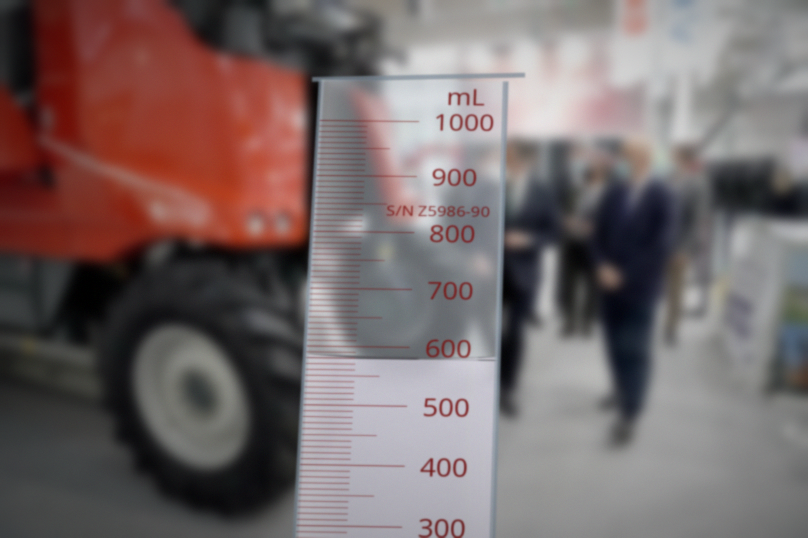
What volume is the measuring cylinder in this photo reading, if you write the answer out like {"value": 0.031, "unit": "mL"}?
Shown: {"value": 580, "unit": "mL"}
